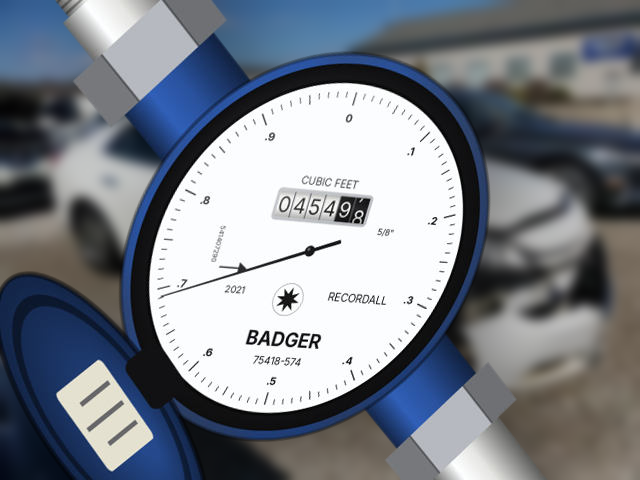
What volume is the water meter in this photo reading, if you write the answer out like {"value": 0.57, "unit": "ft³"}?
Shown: {"value": 45497.69, "unit": "ft³"}
